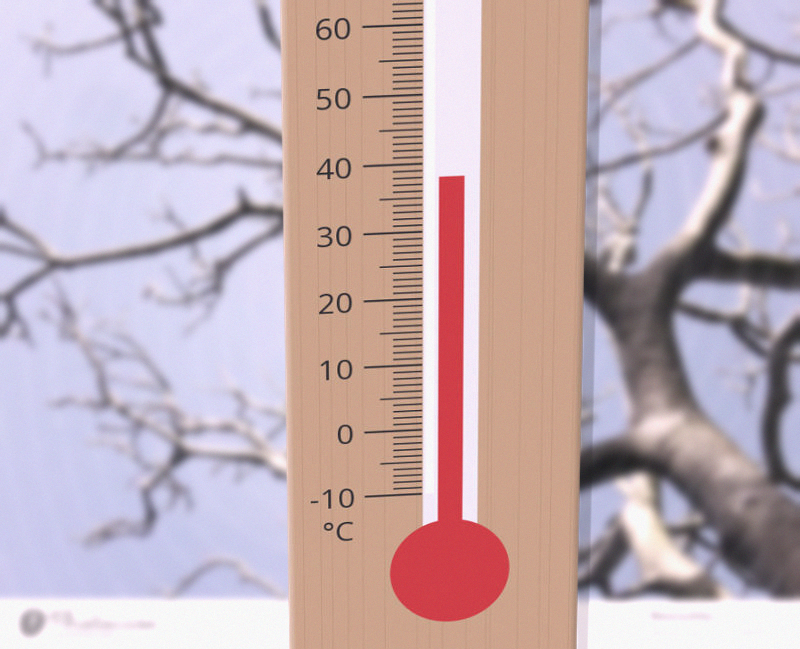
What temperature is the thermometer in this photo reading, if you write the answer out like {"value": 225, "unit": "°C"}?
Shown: {"value": 38, "unit": "°C"}
